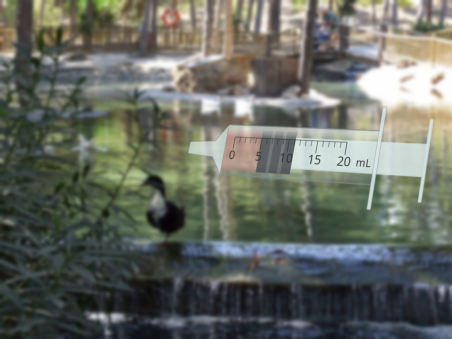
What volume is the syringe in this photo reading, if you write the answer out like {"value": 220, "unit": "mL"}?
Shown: {"value": 5, "unit": "mL"}
